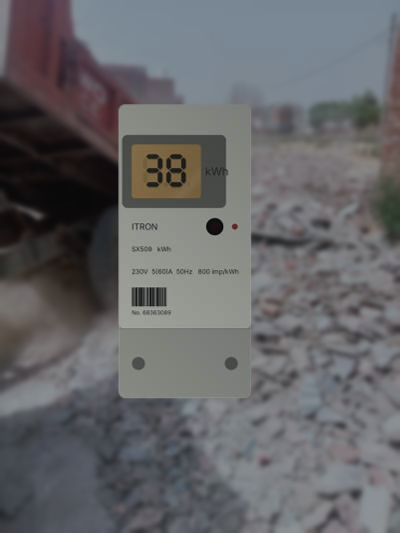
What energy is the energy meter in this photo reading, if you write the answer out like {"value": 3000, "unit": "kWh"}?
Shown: {"value": 38, "unit": "kWh"}
